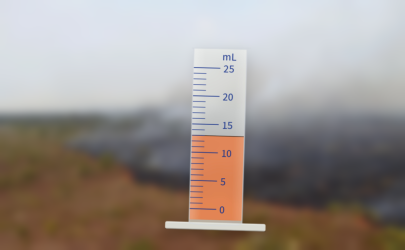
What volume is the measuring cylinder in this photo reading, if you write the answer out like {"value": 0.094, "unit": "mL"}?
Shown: {"value": 13, "unit": "mL"}
